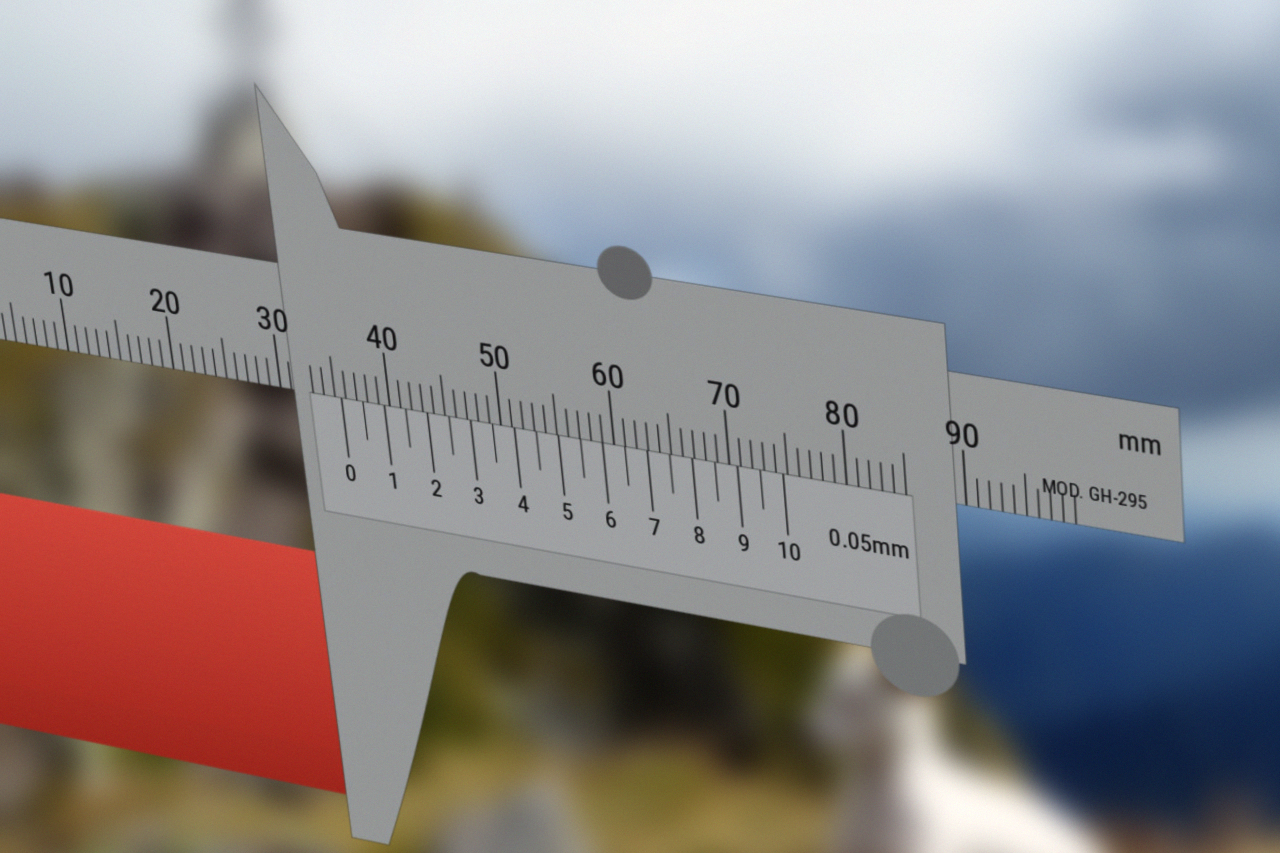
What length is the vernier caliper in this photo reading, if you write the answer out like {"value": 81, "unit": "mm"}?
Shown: {"value": 35.6, "unit": "mm"}
